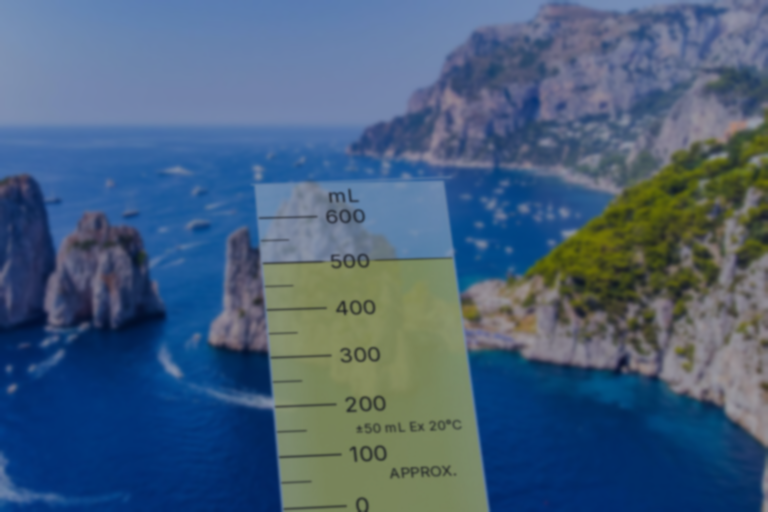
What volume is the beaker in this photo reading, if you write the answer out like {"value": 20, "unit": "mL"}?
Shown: {"value": 500, "unit": "mL"}
